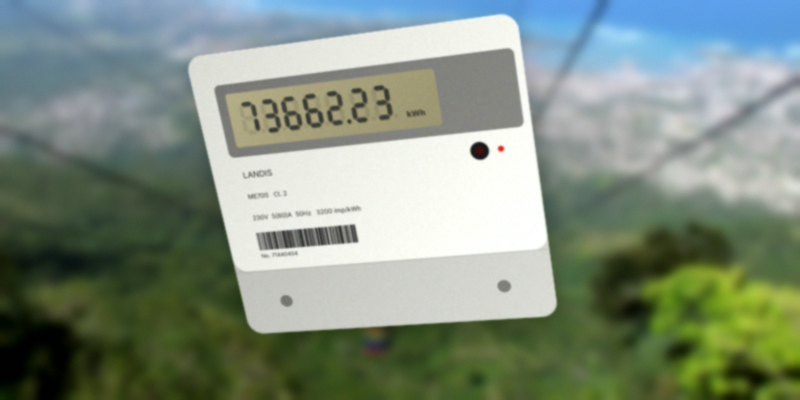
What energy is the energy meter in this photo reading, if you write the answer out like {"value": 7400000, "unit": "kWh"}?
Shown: {"value": 73662.23, "unit": "kWh"}
